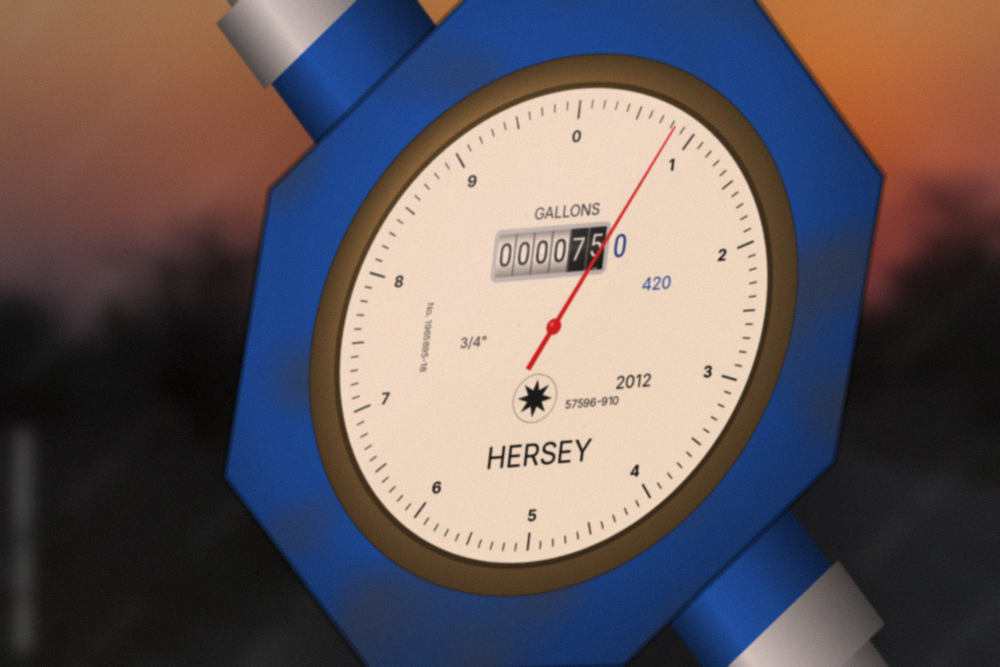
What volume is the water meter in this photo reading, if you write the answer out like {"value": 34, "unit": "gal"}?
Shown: {"value": 750.8, "unit": "gal"}
